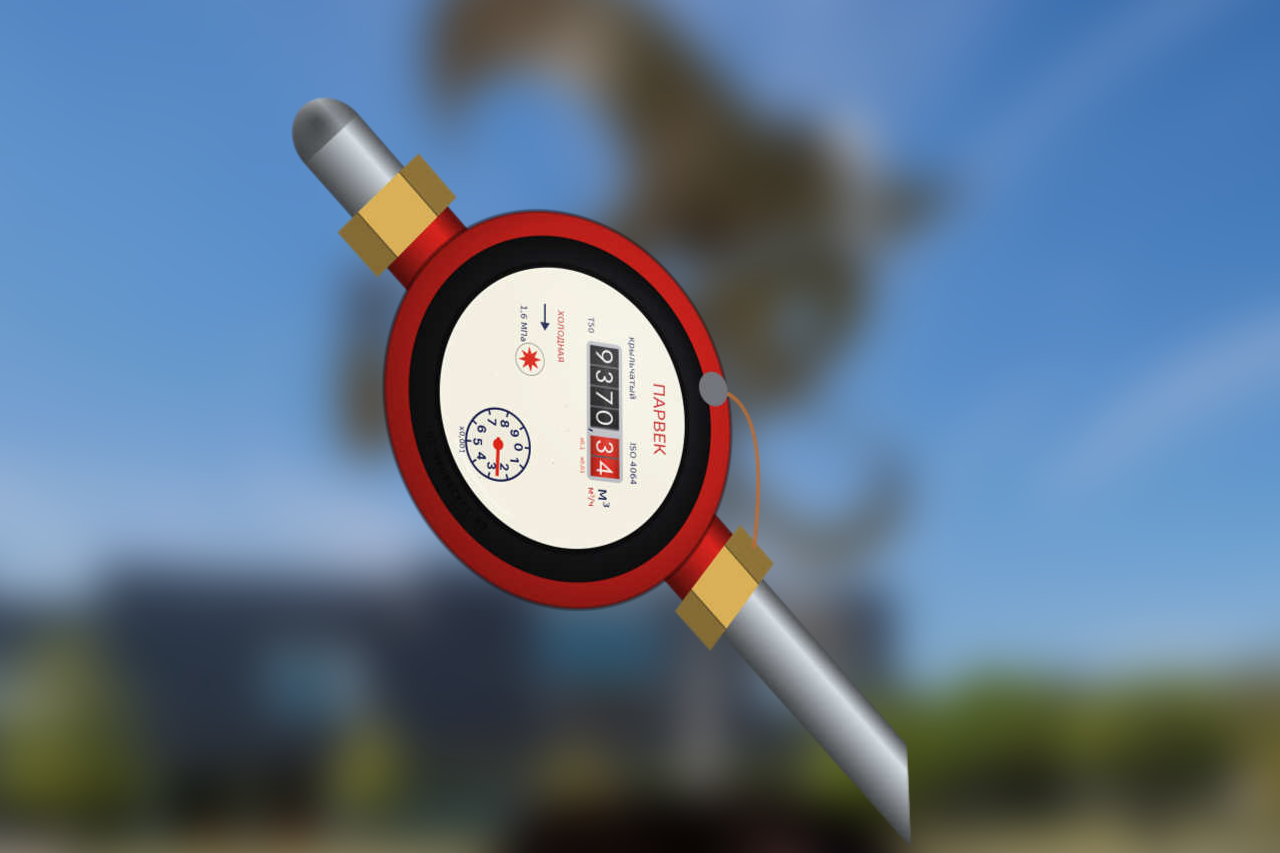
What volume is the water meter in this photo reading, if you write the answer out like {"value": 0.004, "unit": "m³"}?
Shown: {"value": 9370.342, "unit": "m³"}
